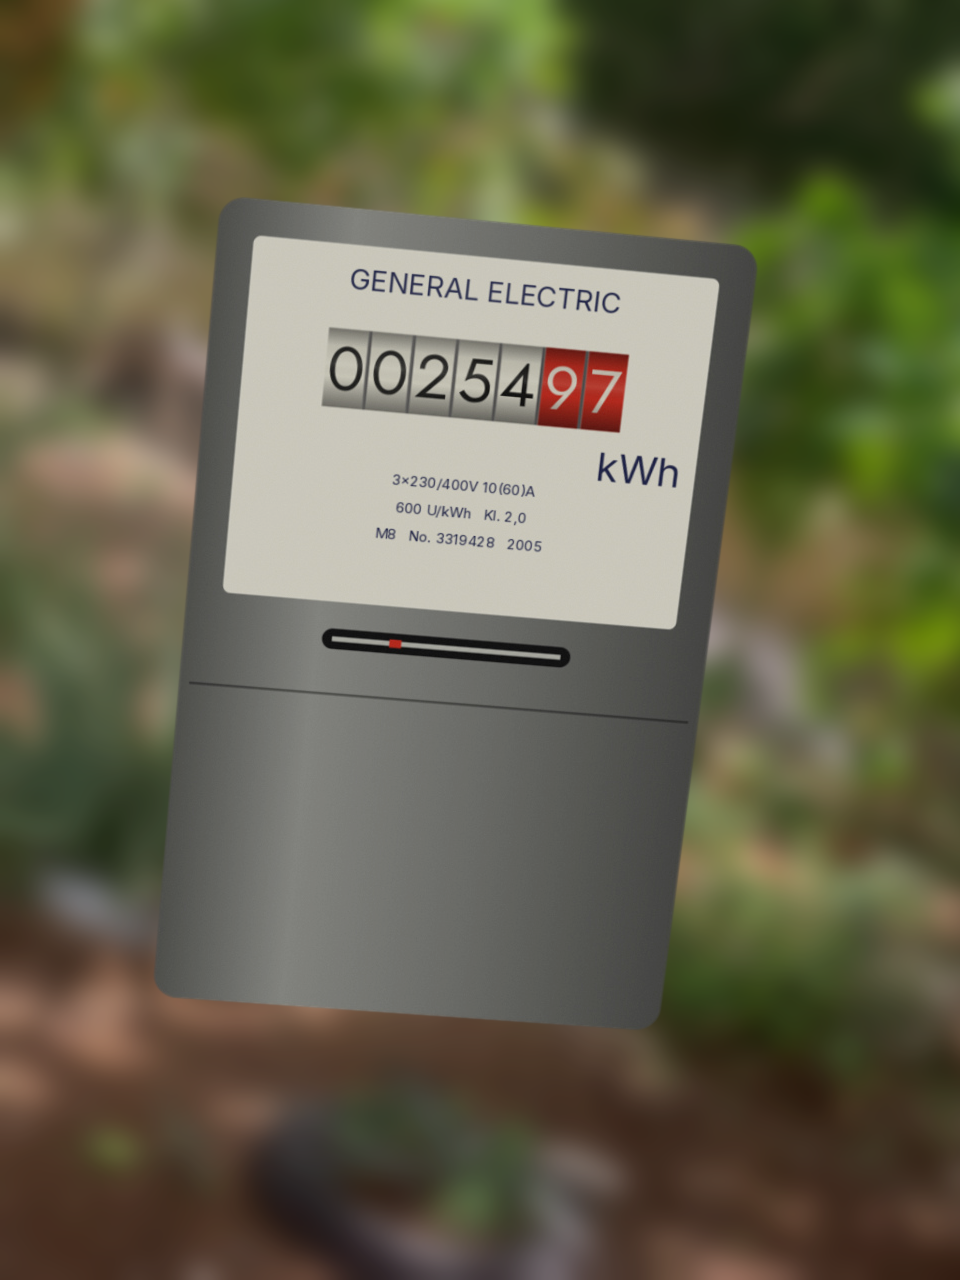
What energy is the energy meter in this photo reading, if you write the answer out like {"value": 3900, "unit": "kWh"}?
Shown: {"value": 254.97, "unit": "kWh"}
